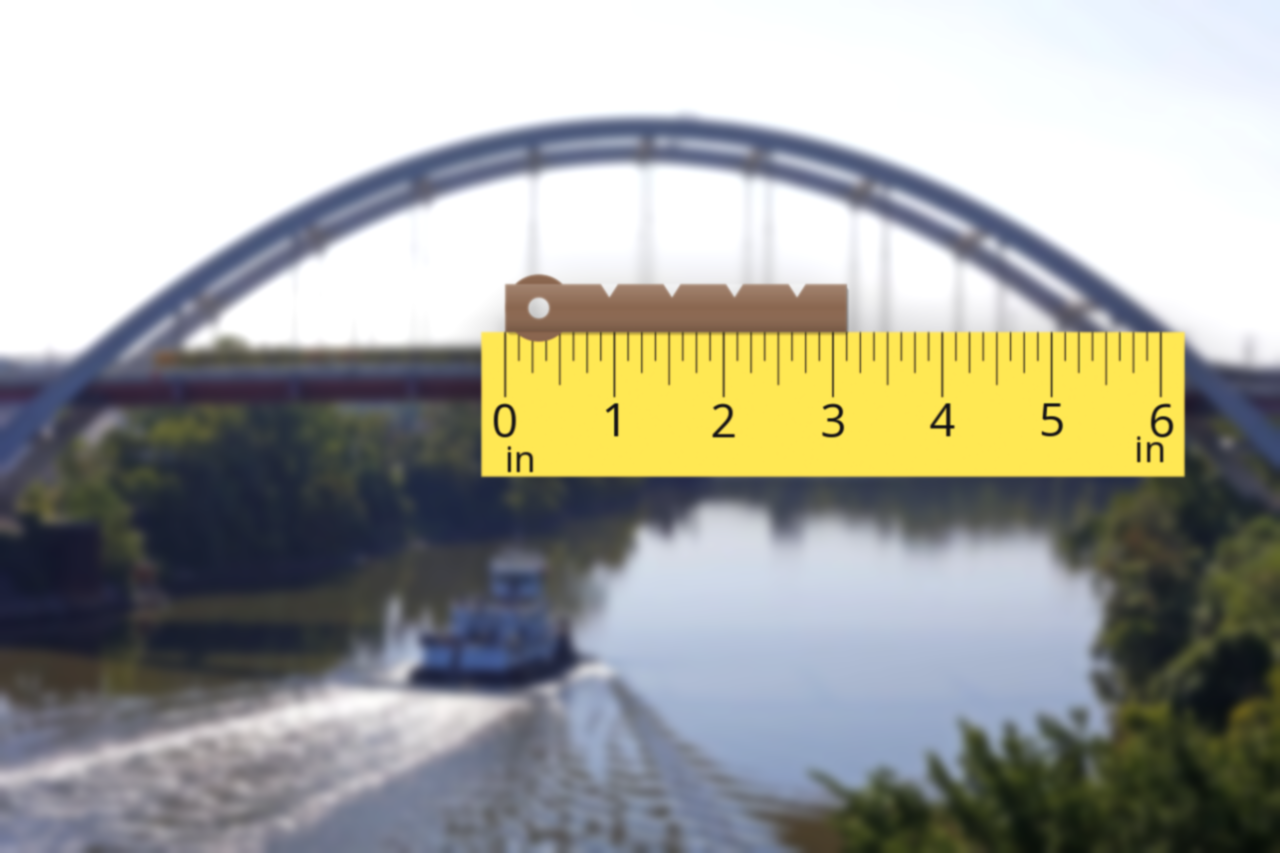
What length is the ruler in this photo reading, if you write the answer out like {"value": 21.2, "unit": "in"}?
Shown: {"value": 3.125, "unit": "in"}
